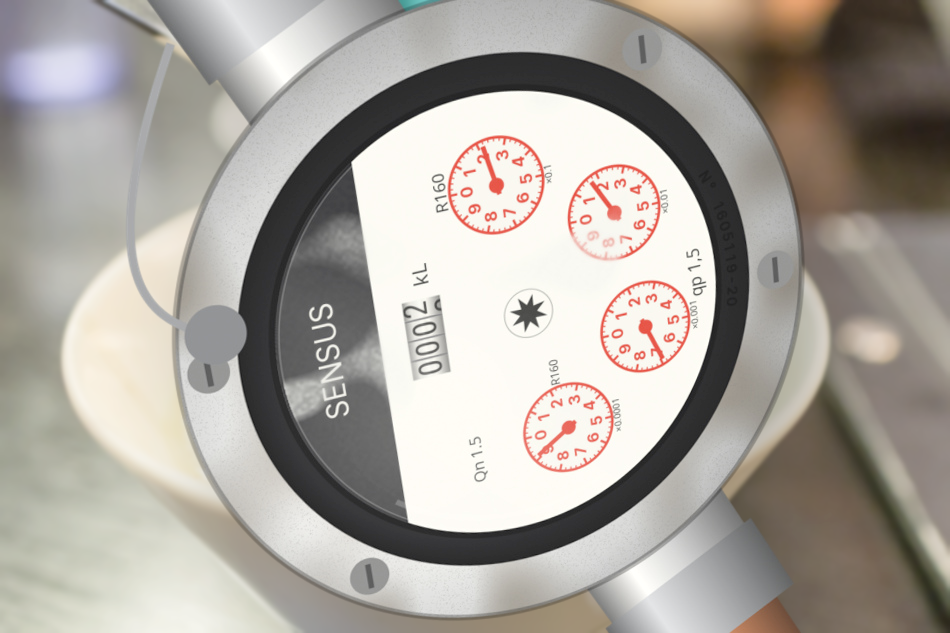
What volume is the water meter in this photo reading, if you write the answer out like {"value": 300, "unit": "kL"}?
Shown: {"value": 2.2169, "unit": "kL"}
